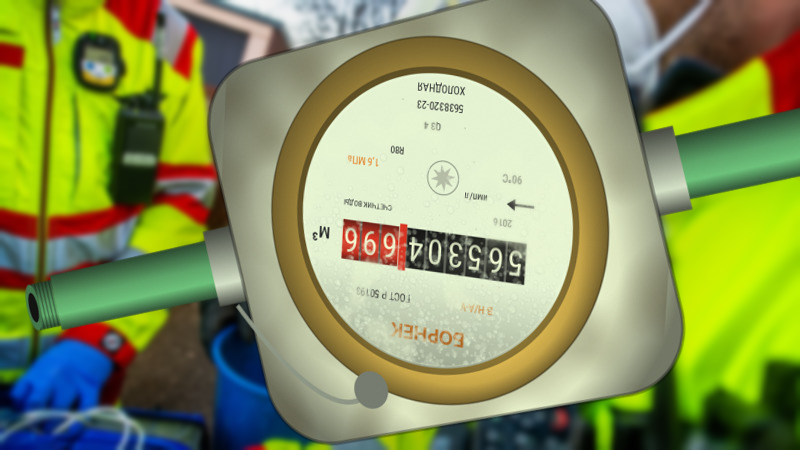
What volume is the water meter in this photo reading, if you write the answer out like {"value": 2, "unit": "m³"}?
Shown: {"value": 565304.696, "unit": "m³"}
